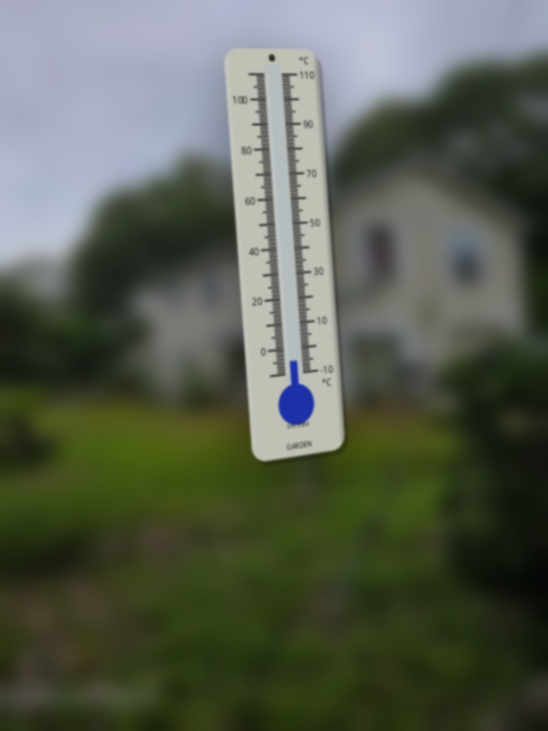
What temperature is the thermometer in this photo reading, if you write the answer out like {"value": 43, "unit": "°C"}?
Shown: {"value": -5, "unit": "°C"}
